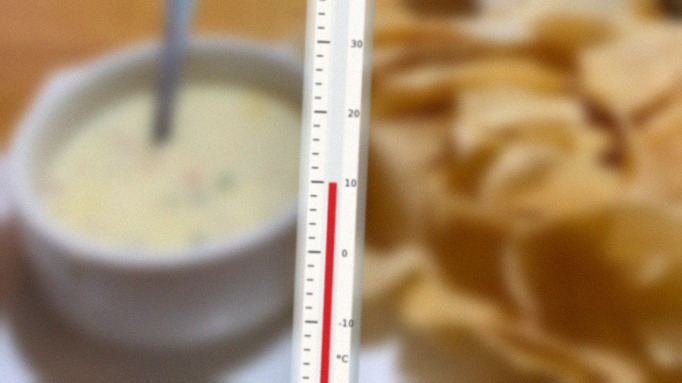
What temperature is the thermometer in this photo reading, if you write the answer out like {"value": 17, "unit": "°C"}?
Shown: {"value": 10, "unit": "°C"}
